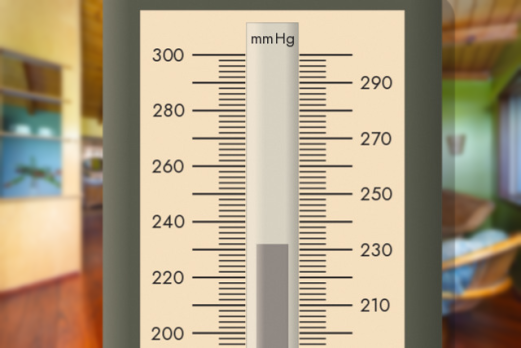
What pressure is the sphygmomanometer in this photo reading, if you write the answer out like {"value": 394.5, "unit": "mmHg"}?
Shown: {"value": 232, "unit": "mmHg"}
